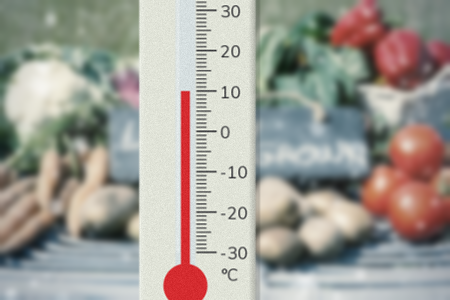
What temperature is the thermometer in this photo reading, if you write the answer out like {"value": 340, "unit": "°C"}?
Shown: {"value": 10, "unit": "°C"}
